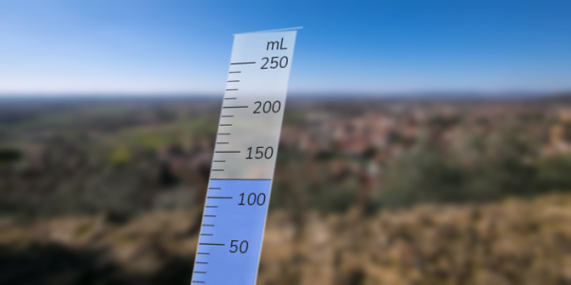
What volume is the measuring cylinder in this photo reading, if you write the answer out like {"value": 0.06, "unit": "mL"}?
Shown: {"value": 120, "unit": "mL"}
